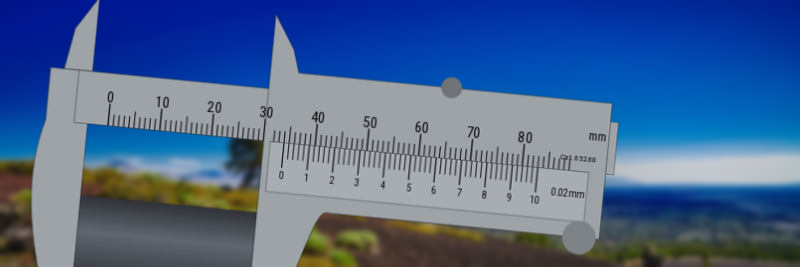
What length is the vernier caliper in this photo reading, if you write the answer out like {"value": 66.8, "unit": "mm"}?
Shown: {"value": 34.0, "unit": "mm"}
